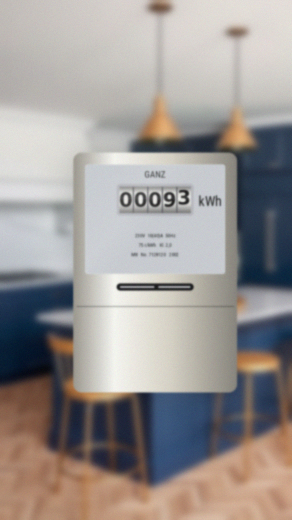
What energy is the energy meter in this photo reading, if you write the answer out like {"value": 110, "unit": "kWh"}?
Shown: {"value": 93, "unit": "kWh"}
